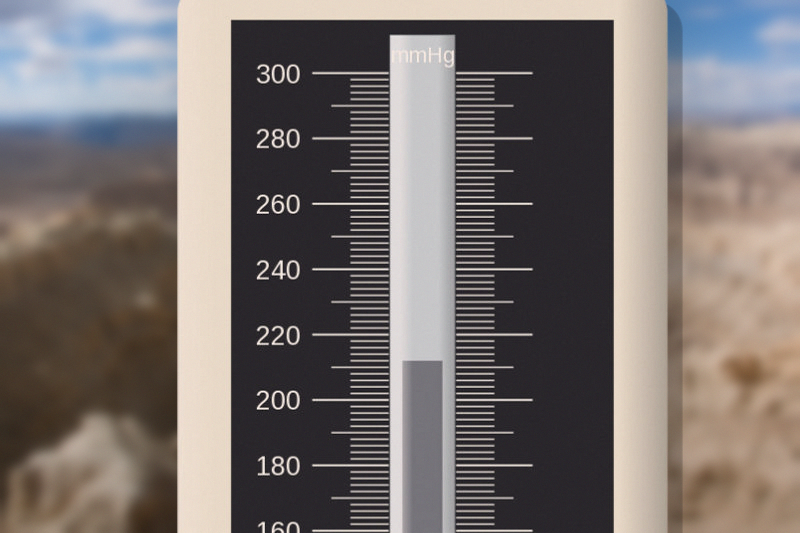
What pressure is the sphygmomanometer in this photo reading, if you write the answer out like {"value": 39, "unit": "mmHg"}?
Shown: {"value": 212, "unit": "mmHg"}
